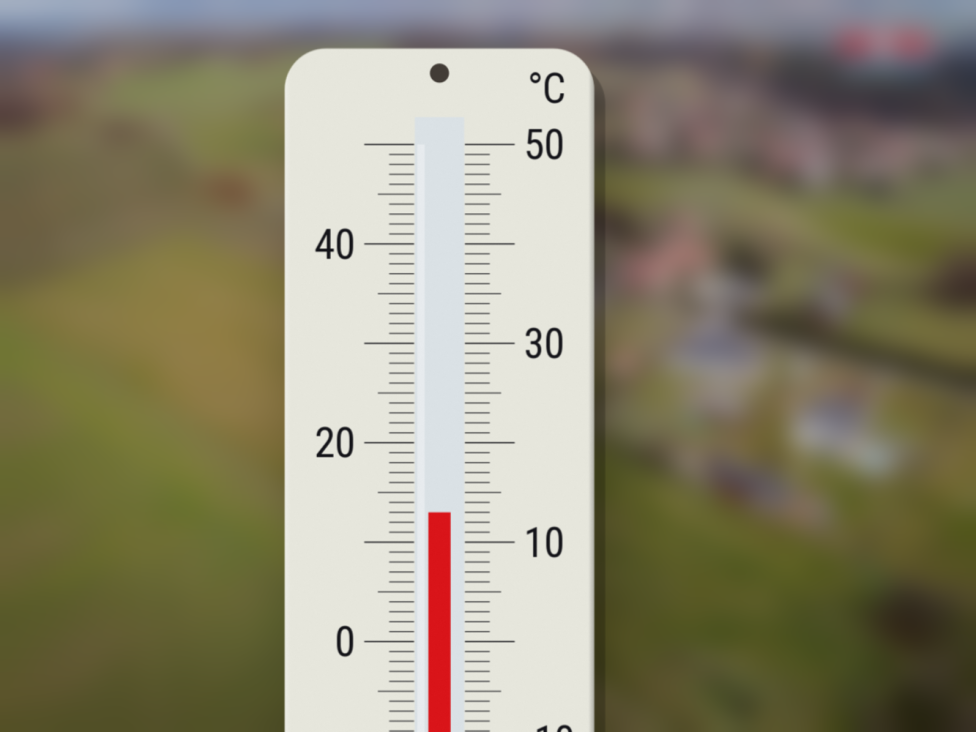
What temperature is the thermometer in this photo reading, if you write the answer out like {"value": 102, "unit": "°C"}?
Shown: {"value": 13, "unit": "°C"}
